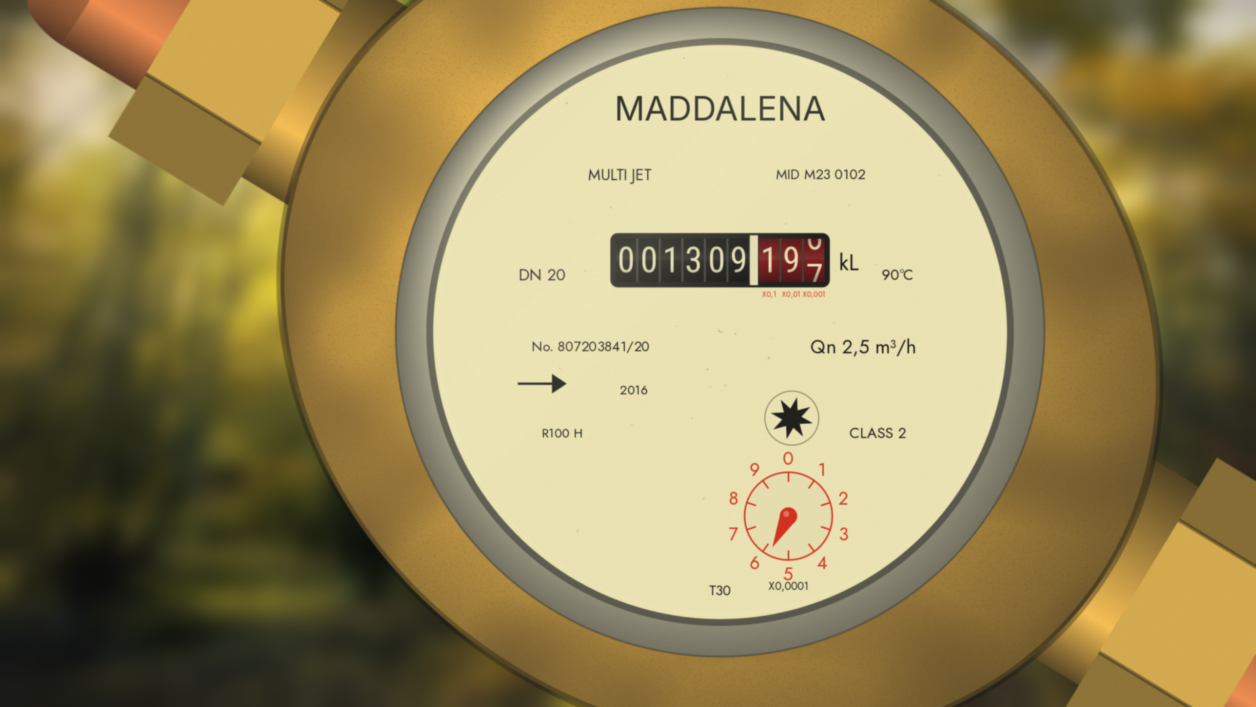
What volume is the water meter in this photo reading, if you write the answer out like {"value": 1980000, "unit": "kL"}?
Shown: {"value": 1309.1965, "unit": "kL"}
